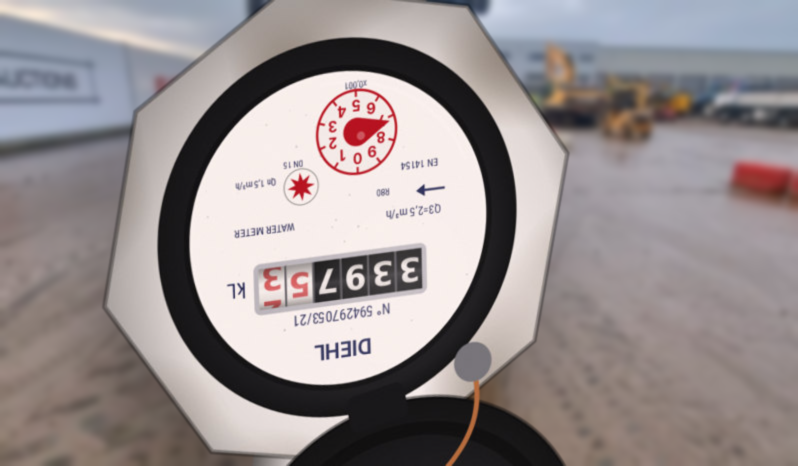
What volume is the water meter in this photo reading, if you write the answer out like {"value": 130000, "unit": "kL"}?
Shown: {"value": 3397.527, "unit": "kL"}
